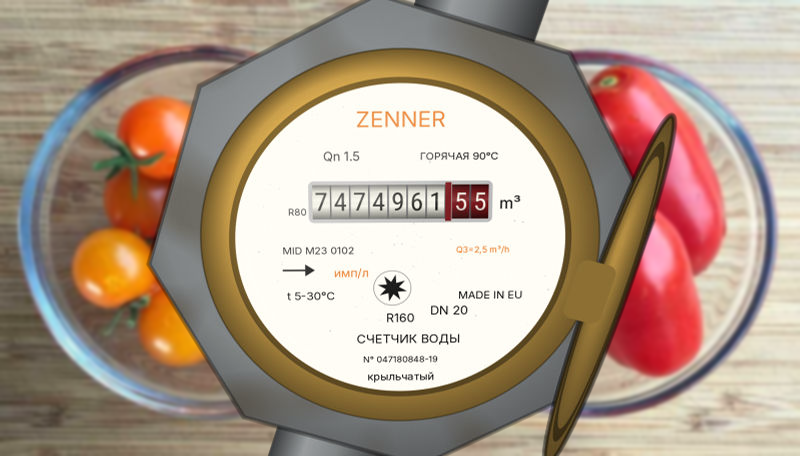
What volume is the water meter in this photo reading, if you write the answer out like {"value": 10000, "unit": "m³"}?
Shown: {"value": 7474961.55, "unit": "m³"}
